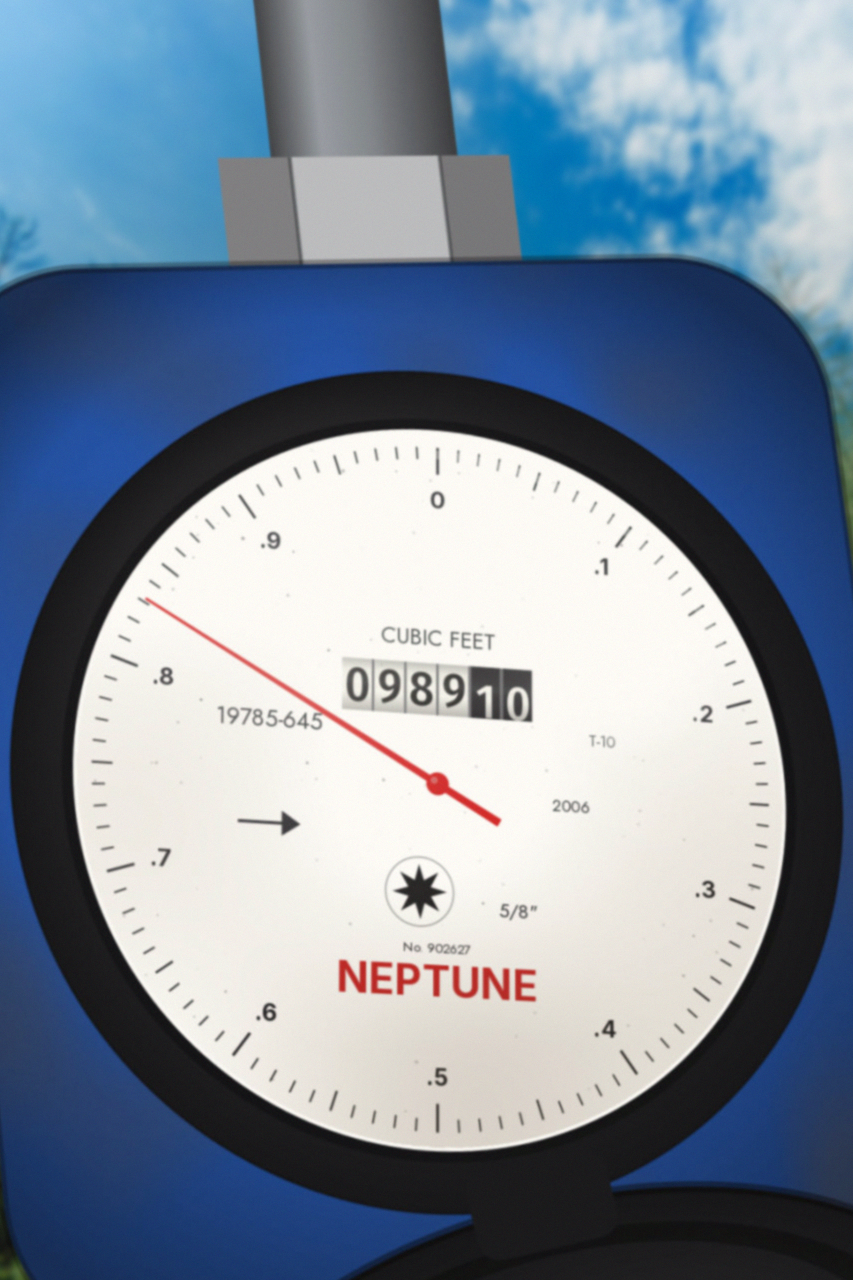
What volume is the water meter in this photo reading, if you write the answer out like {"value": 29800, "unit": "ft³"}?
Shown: {"value": 98909.83, "unit": "ft³"}
